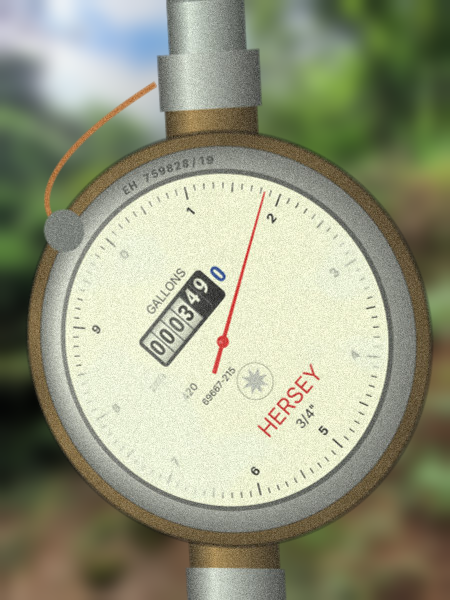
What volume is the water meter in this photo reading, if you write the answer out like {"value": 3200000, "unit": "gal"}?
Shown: {"value": 3491.8, "unit": "gal"}
